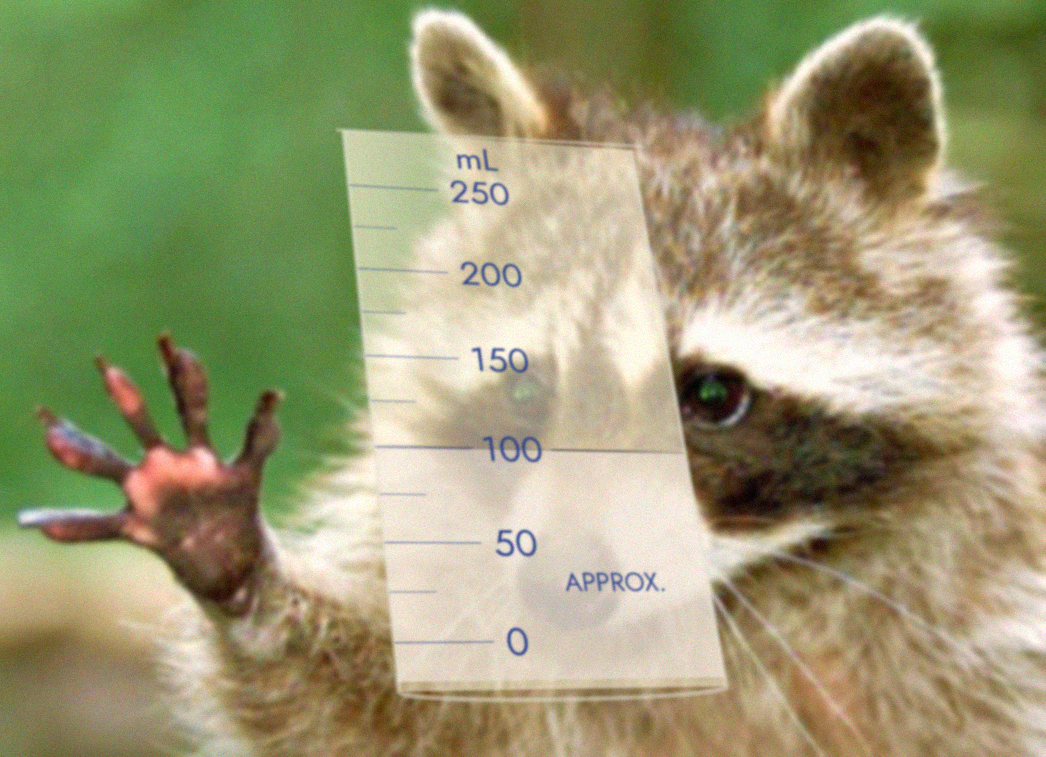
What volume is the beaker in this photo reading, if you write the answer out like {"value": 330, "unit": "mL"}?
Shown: {"value": 100, "unit": "mL"}
